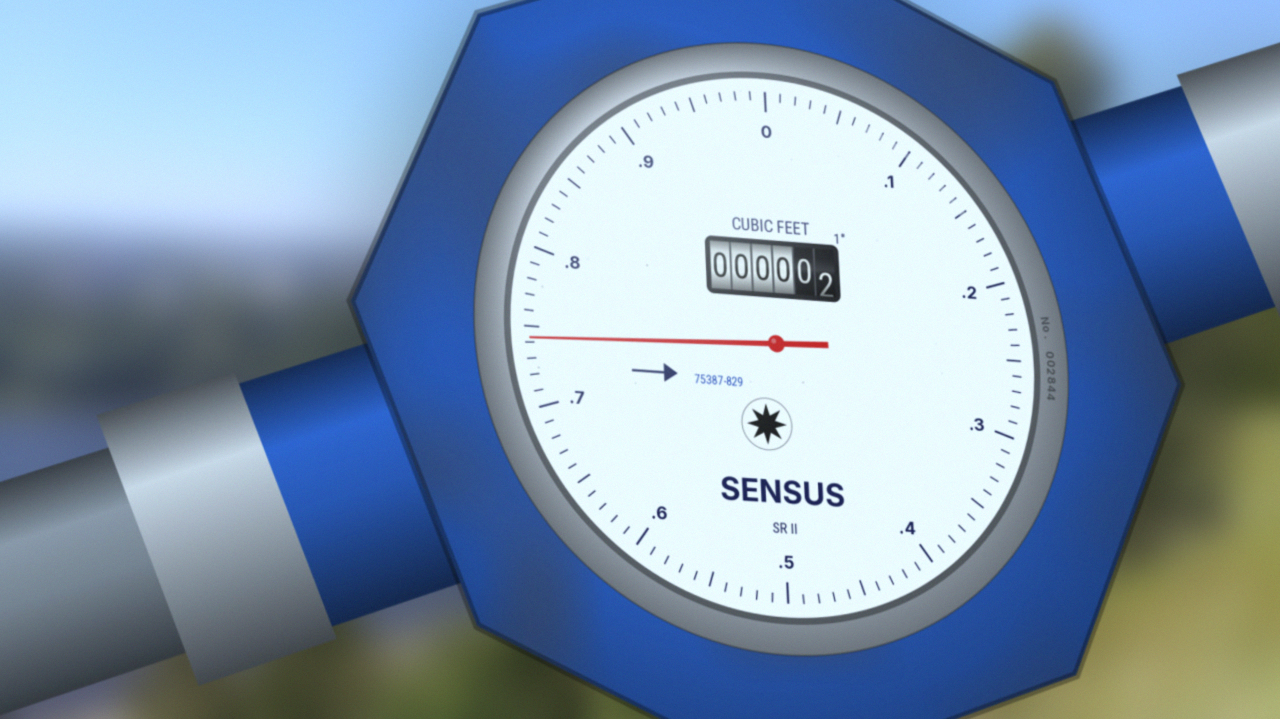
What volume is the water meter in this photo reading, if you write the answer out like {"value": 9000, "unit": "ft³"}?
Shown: {"value": 1.74, "unit": "ft³"}
